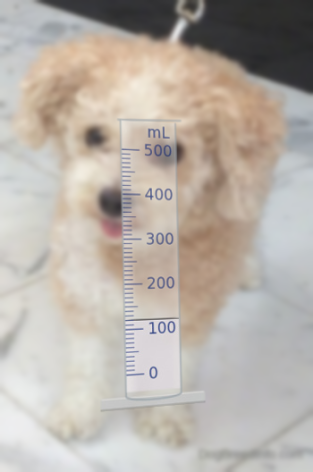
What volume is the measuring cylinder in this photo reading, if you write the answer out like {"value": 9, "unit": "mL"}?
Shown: {"value": 120, "unit": "mL"}
